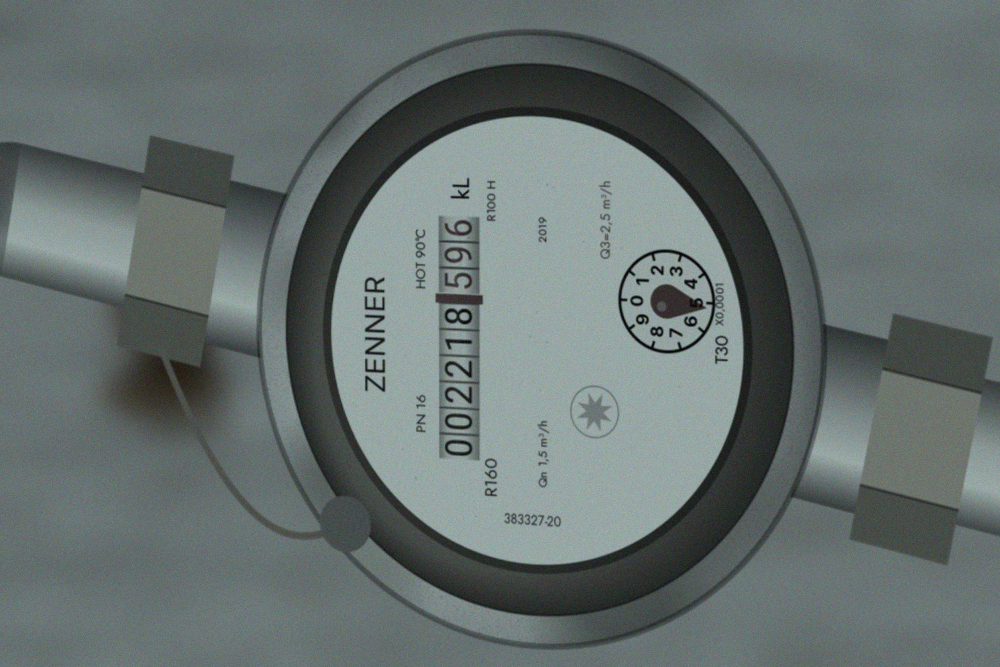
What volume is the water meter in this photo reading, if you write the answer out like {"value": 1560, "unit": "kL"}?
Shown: {"value": 2218.5965, "unit": "kL"}
